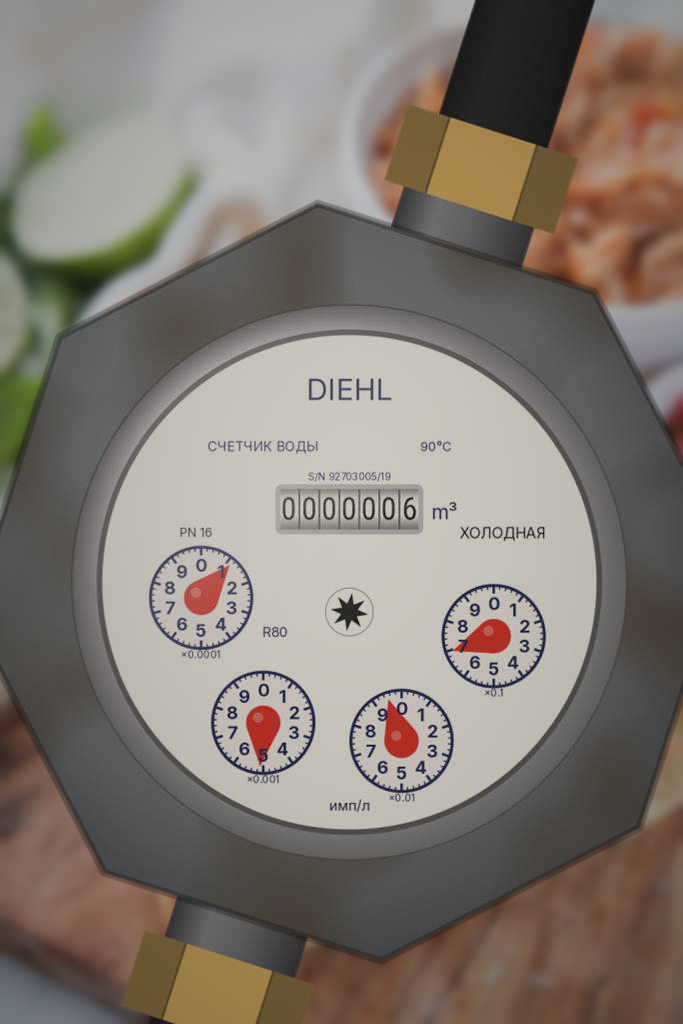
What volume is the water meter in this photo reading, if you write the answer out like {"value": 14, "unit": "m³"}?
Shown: {"value": 6.6951, "unit": "m³"}
